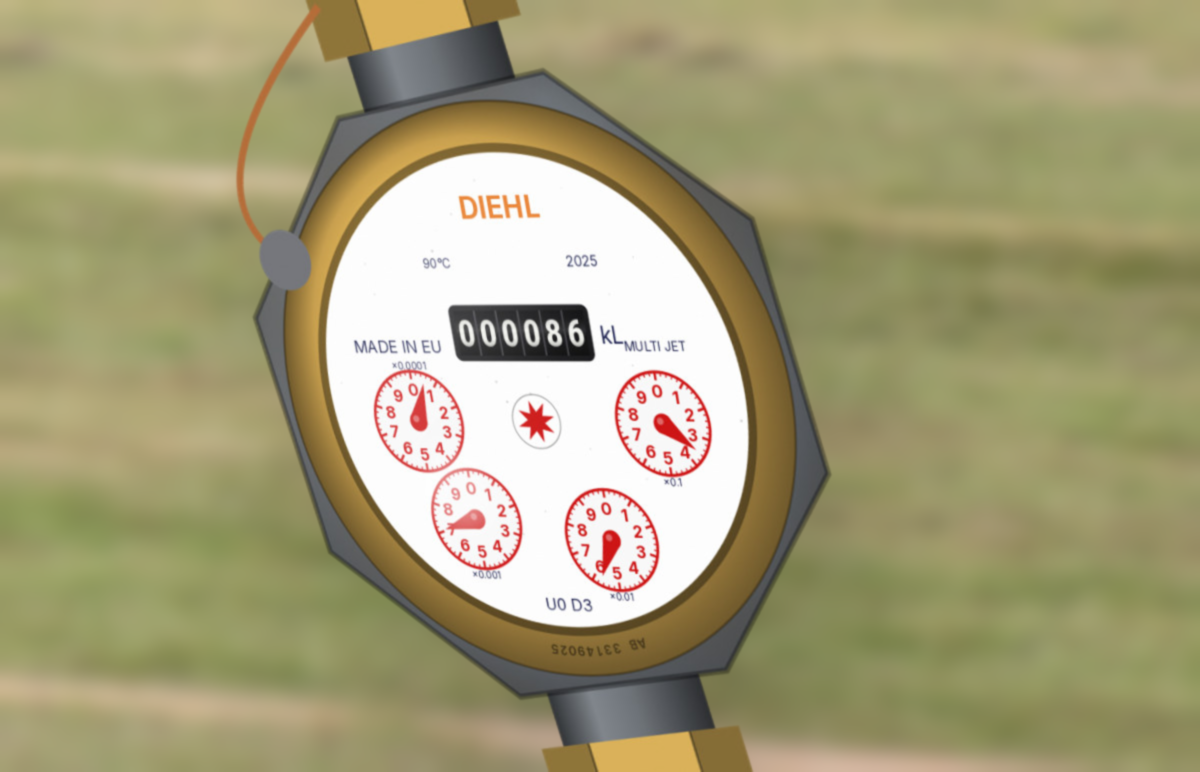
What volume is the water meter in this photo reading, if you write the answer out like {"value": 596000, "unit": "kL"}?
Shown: {"value": 86.3570, "unit": "kL"}
